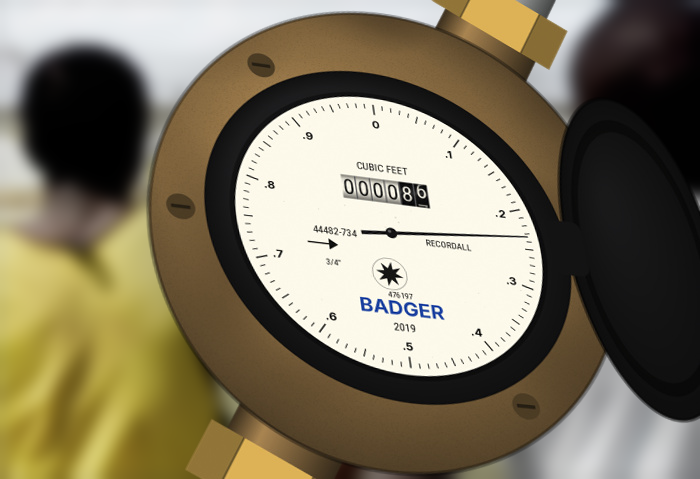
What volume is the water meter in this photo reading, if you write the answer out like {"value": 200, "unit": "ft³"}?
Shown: {"value": 86.23, "unit": "ft³"}
